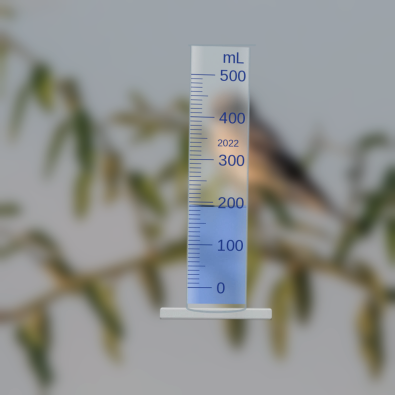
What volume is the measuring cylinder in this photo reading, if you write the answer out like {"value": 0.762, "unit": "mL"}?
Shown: {"value": 190, "unit": "mL"}
